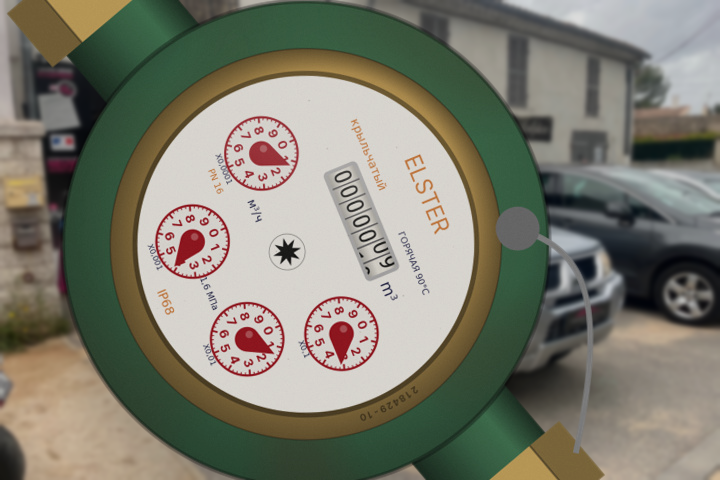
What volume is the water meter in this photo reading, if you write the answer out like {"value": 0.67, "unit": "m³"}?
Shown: {"value": 9.3141, "unit": "m³"}
